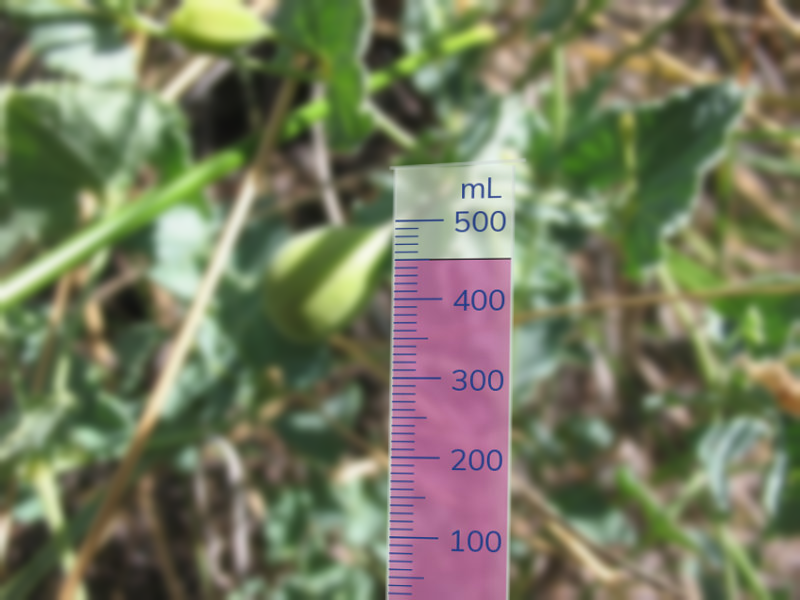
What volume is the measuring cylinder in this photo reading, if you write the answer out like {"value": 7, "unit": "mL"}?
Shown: {"value": 450, "unit": "mL"}
